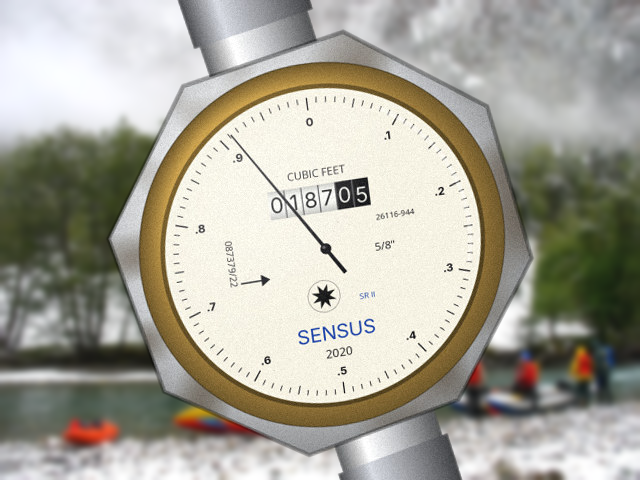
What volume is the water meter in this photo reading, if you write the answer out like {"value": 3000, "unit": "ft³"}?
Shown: {"value": 18704.91, "unit": "ft³"}
